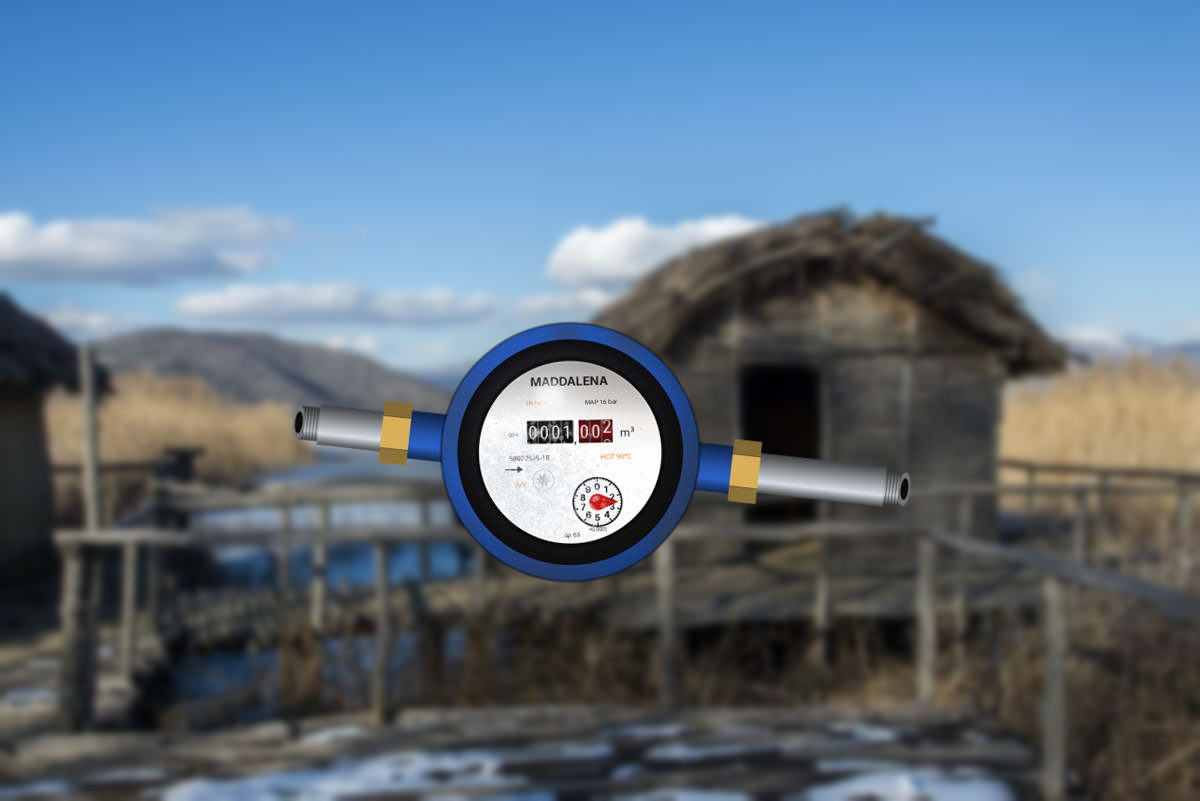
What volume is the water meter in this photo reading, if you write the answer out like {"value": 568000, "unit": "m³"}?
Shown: {"value": 1.0022, "unit": "m³"}
